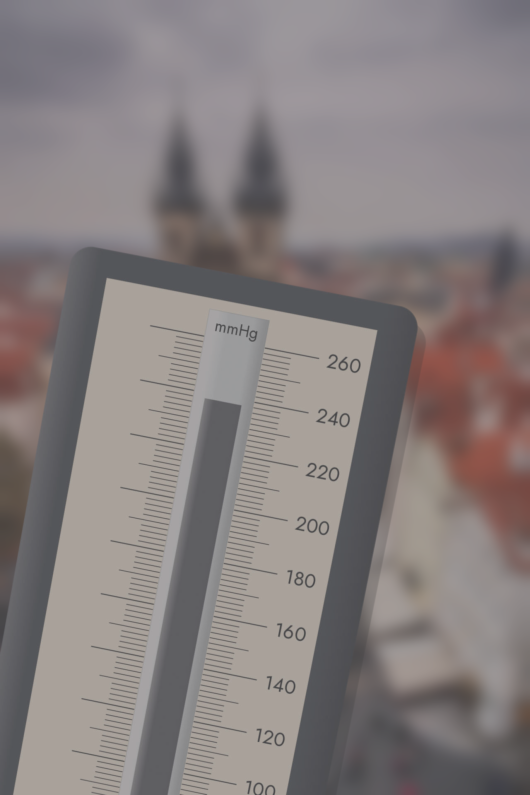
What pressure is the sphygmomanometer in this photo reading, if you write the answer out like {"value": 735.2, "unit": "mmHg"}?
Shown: {"value": 238, "unit": "mmHg"}
